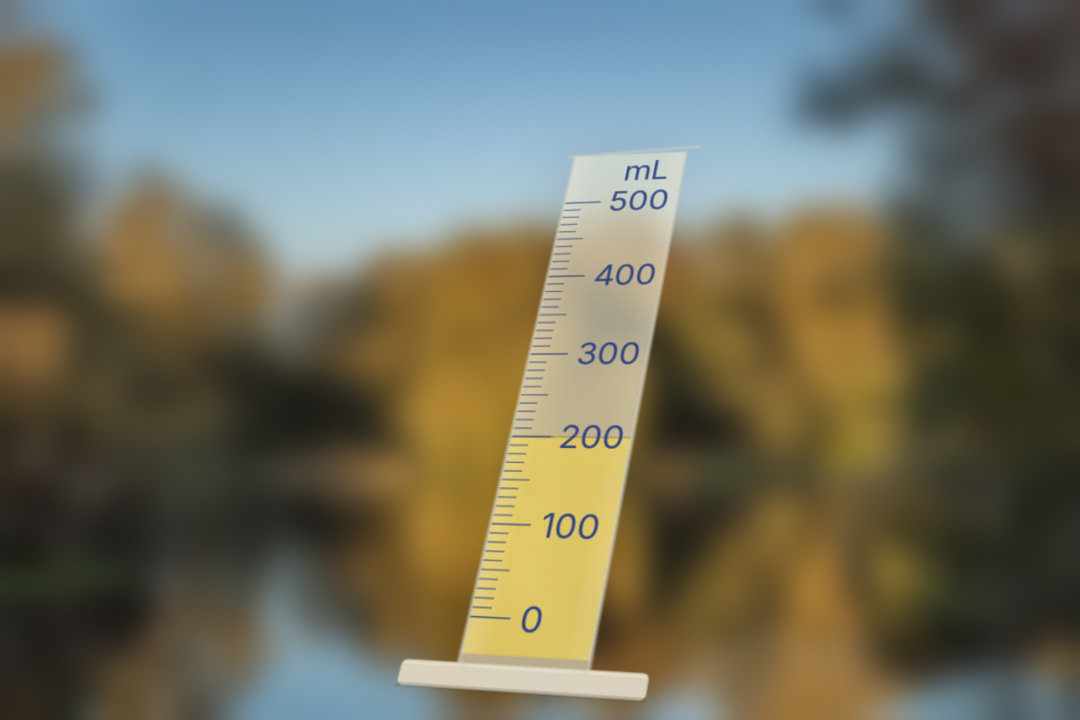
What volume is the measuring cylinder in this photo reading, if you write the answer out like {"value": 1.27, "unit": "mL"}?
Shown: {"value": 200, "unit": "mL"}
